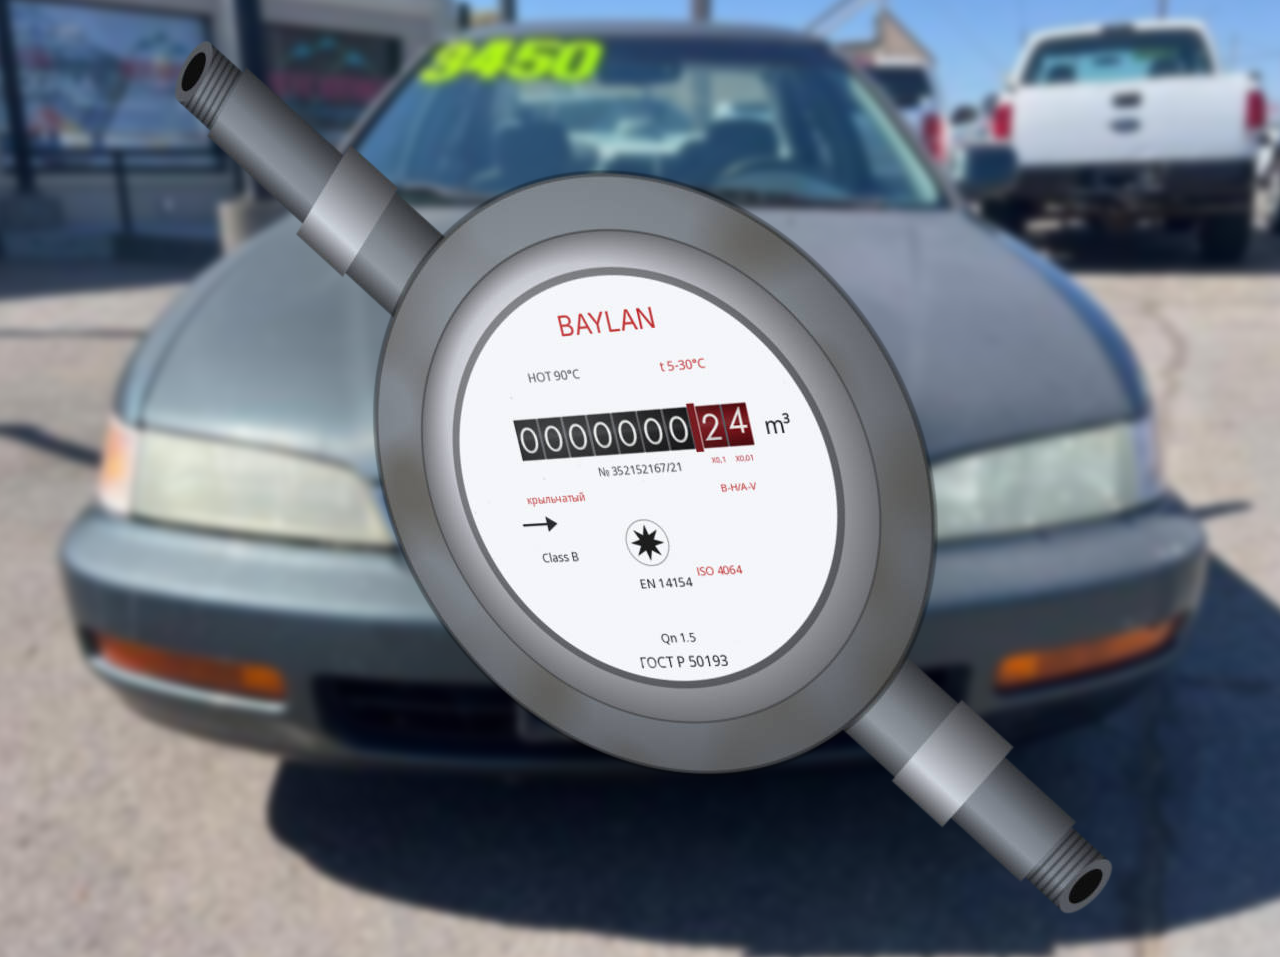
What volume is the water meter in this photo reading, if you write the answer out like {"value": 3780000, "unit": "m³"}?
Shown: {"value": 0.24, "unit": "m³"}
